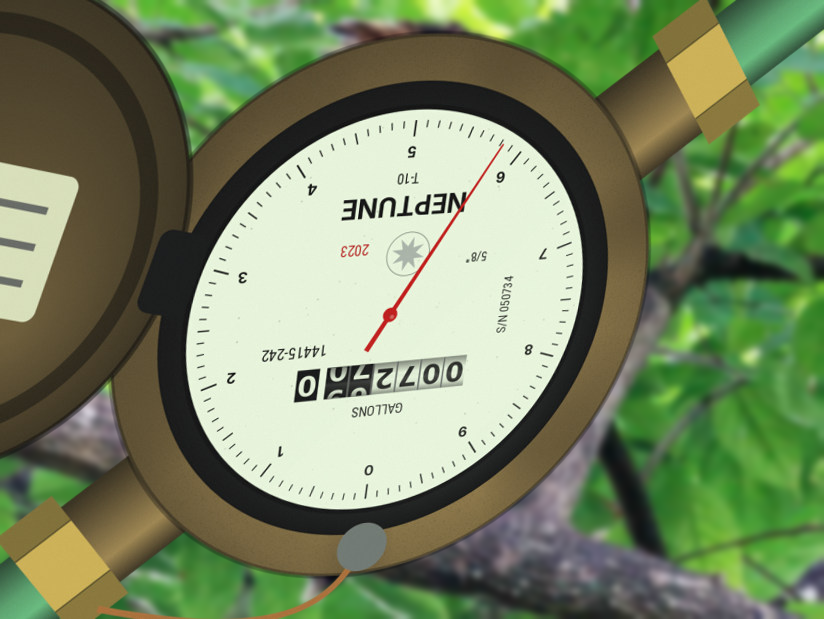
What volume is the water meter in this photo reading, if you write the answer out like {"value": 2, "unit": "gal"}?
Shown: {"value": 72695.8, "unit": "gal"}
